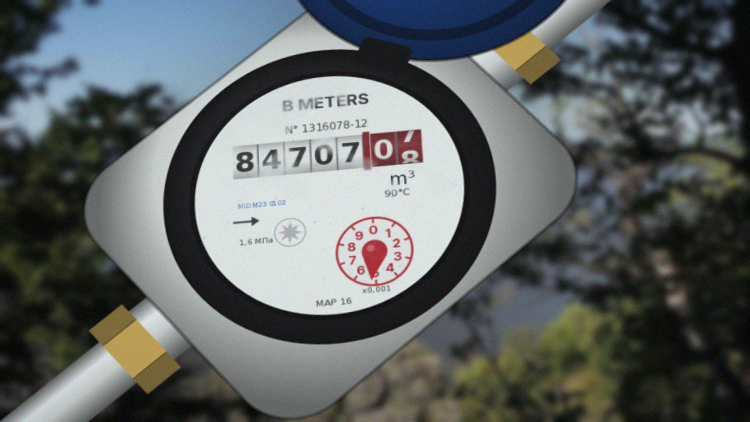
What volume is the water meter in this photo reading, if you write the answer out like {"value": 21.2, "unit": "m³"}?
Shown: {"value": 84707.075, "unit": "m³"}
